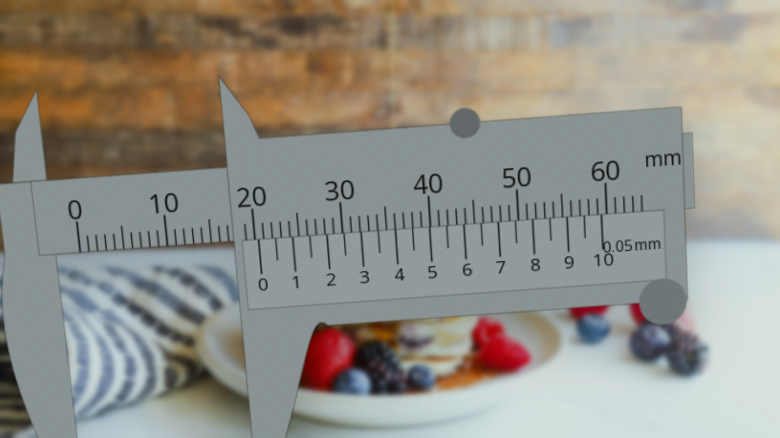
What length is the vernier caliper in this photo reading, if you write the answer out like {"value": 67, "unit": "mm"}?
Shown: {"value": 20.4, "unit": "mm"}
